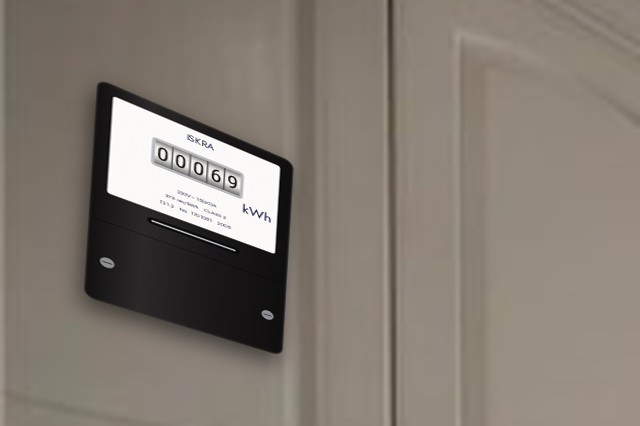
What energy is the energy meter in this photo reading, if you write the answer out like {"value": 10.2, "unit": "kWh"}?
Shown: {"value": 69, "unit": "kWh"}
